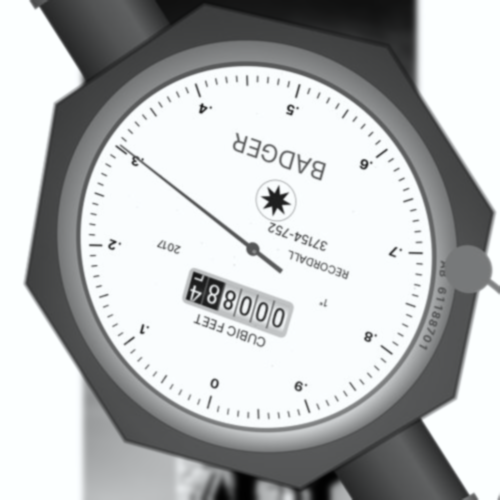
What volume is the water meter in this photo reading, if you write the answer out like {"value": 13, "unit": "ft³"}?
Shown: {"value": 884.30, "unit": "ft³"}
